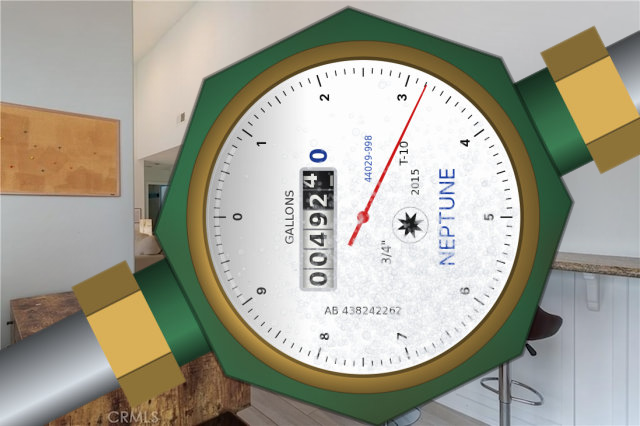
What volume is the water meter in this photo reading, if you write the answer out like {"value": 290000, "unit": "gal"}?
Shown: {"value": 49243.2, "unit": "gal"}
